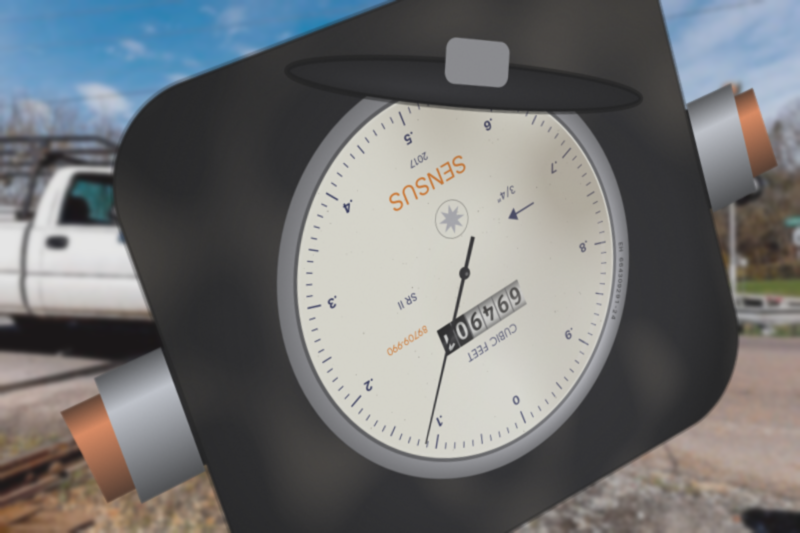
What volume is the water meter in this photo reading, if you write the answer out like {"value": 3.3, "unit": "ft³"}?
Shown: {"value": 694901.11, "unit": "ft³"}
